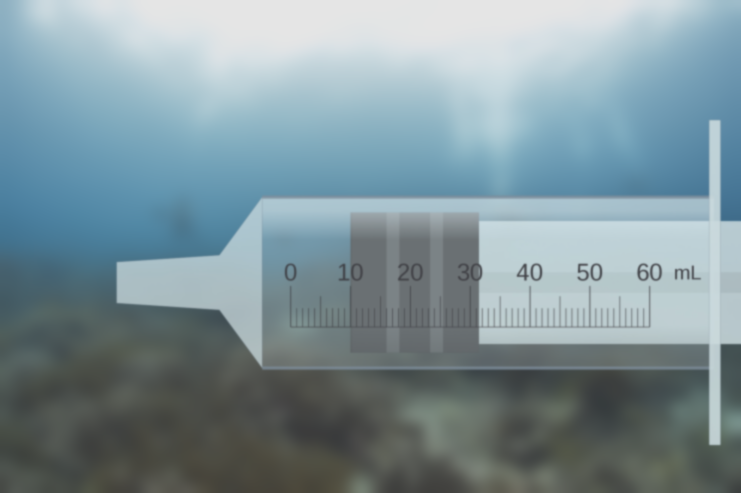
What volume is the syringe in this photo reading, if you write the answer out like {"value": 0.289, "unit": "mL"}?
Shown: {"value": 10, "unit": "mL"}
